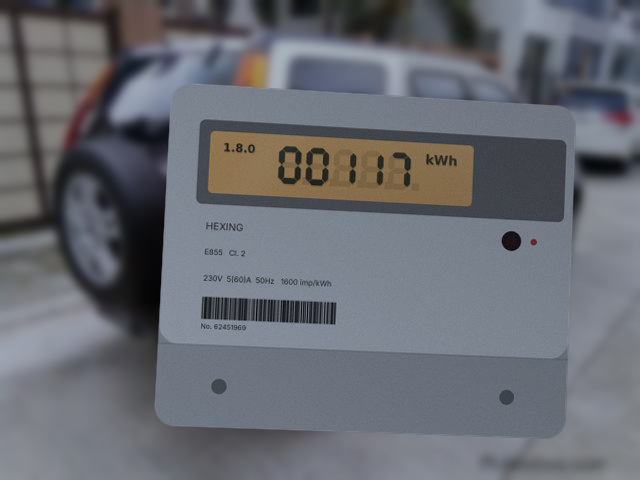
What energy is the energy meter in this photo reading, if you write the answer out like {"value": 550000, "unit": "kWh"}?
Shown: {"value": 117, "unit": "kWh"}
